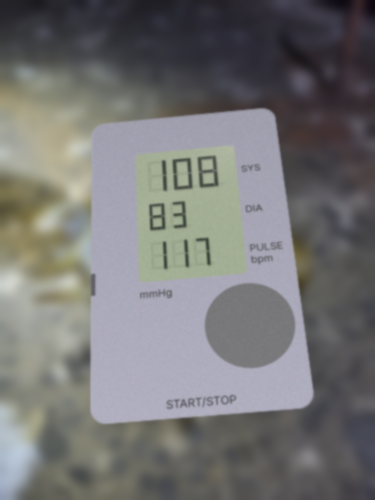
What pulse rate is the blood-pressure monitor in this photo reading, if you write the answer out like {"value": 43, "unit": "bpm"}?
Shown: {"value": 117, "unit": "bpm"}
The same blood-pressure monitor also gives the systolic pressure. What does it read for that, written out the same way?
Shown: {"value": 108, "unit": "mmHg"}
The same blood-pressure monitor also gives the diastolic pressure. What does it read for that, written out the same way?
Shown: {"value": 83, "unit": "mmHg"}
